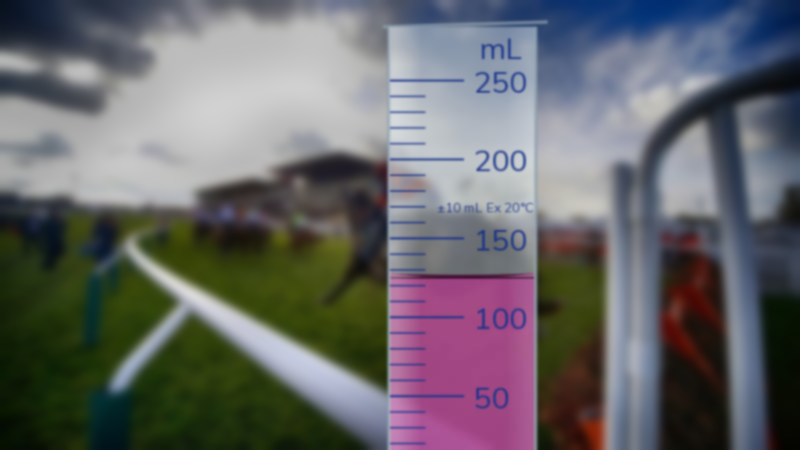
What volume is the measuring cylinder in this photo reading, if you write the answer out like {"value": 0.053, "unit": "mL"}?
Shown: {"value": 125, "unit": "mL"}
